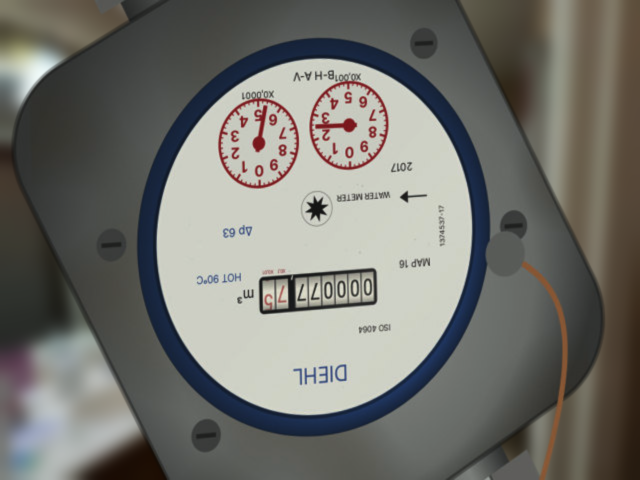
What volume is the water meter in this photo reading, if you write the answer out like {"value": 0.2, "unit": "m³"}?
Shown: {"value": 77.7525, "unit": "m³"}
